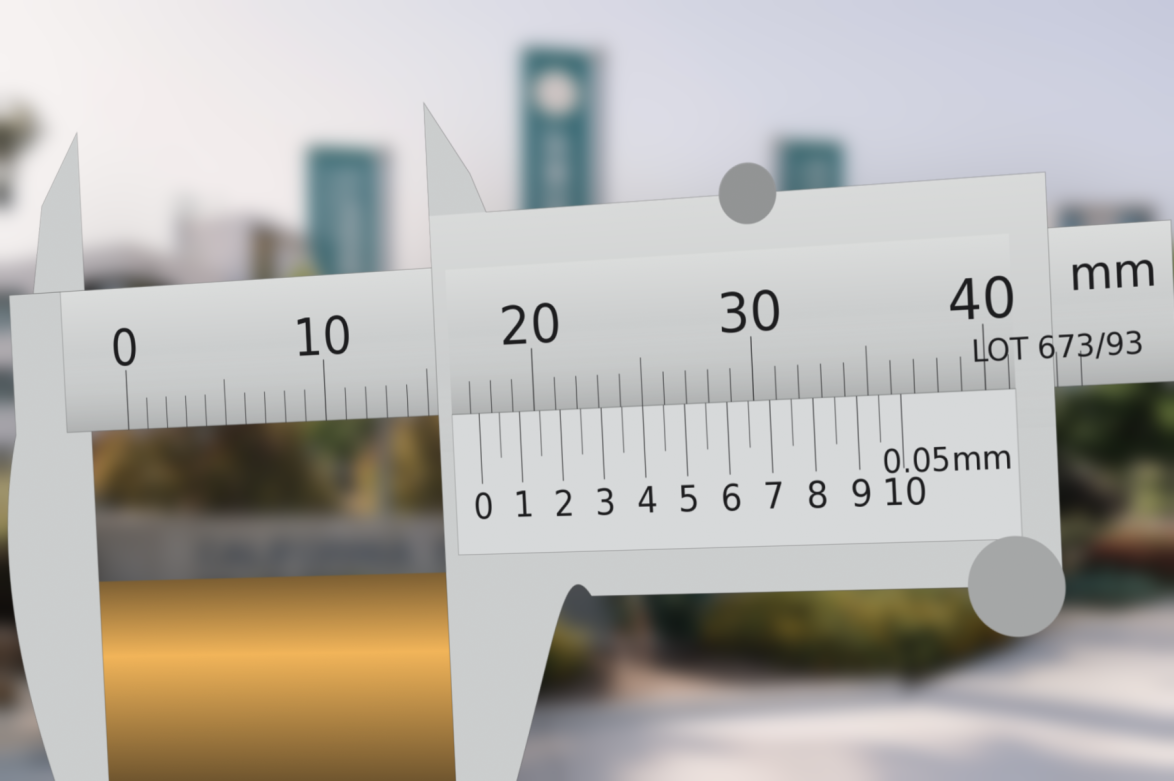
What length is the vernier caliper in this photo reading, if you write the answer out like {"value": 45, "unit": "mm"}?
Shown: {"value": 17.4, "unit": "mm"}
